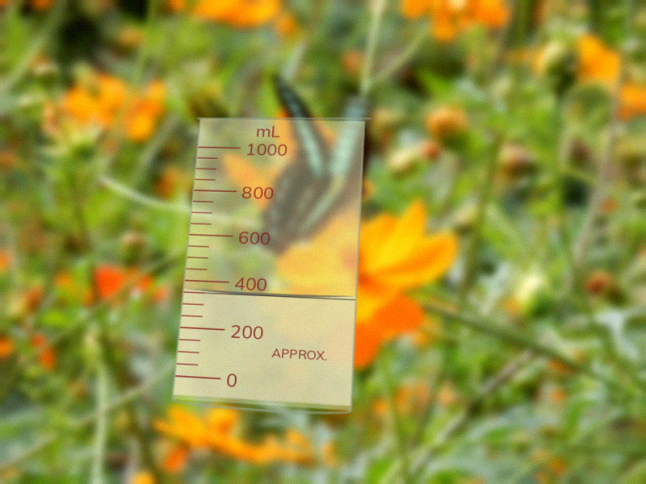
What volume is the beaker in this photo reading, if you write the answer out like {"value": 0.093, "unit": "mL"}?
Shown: {"value": 350, "unit": "mL"}
